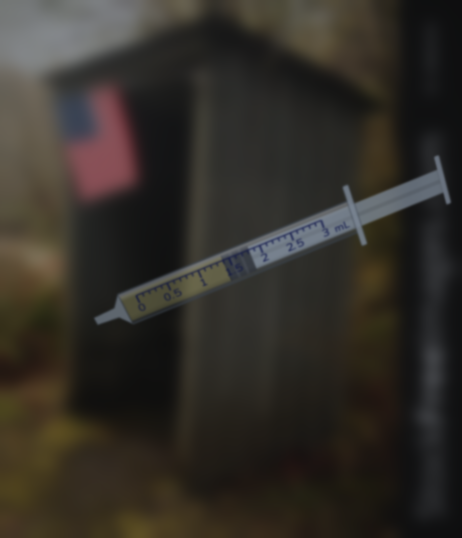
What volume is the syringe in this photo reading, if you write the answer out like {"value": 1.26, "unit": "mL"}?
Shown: {"value": 1.4, "unit": "mL"}
